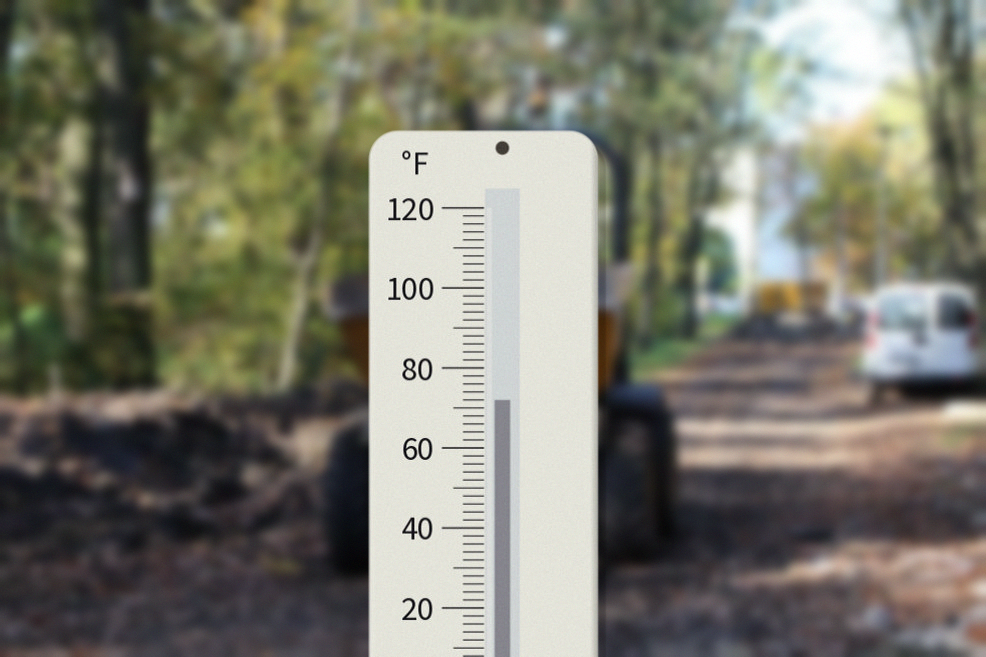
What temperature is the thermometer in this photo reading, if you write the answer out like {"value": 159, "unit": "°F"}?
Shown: {"value": 72, "unit": "°F"}
